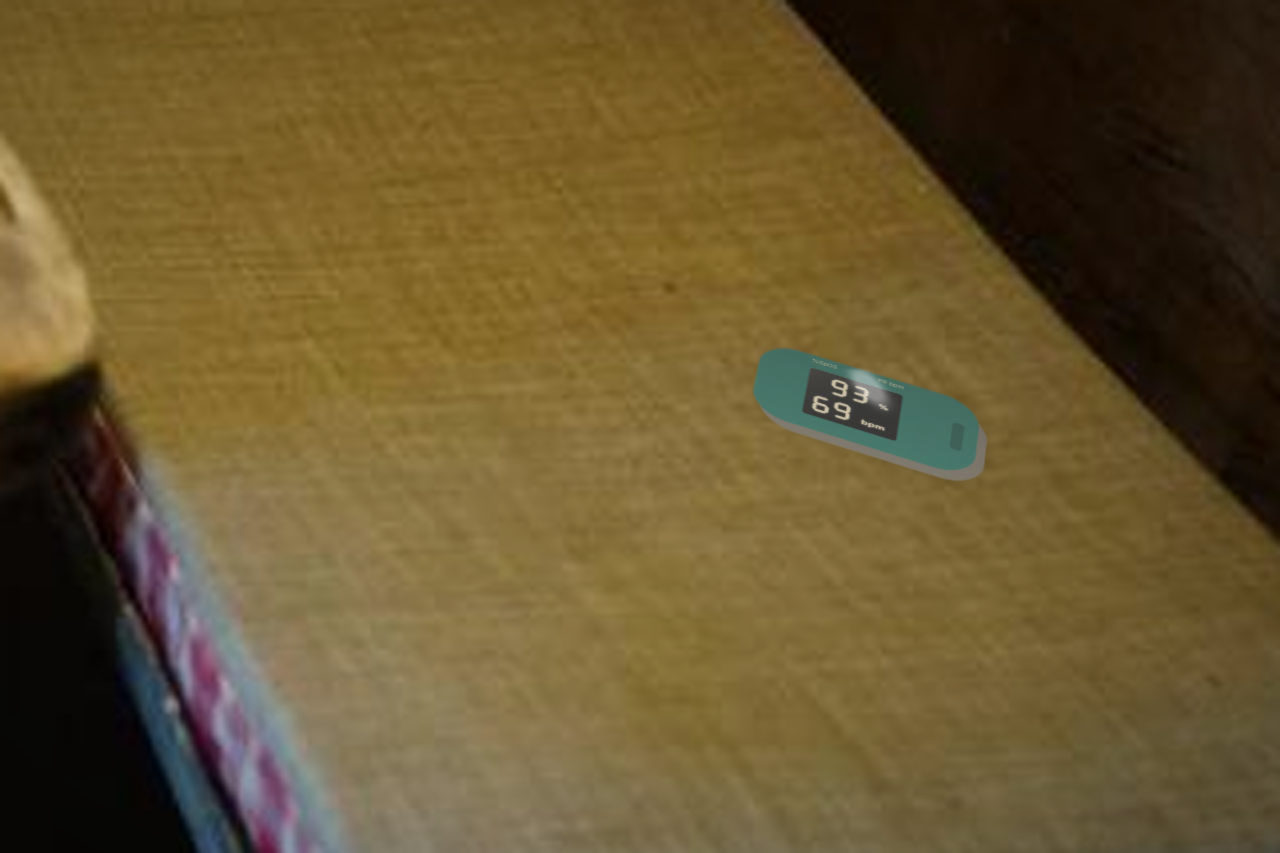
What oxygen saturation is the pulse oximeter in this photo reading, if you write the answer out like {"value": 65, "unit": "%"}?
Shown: {"value": 93, "unit": "%"}
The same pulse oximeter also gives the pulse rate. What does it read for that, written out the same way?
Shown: {"value": 69, "unit": "bpm"}
